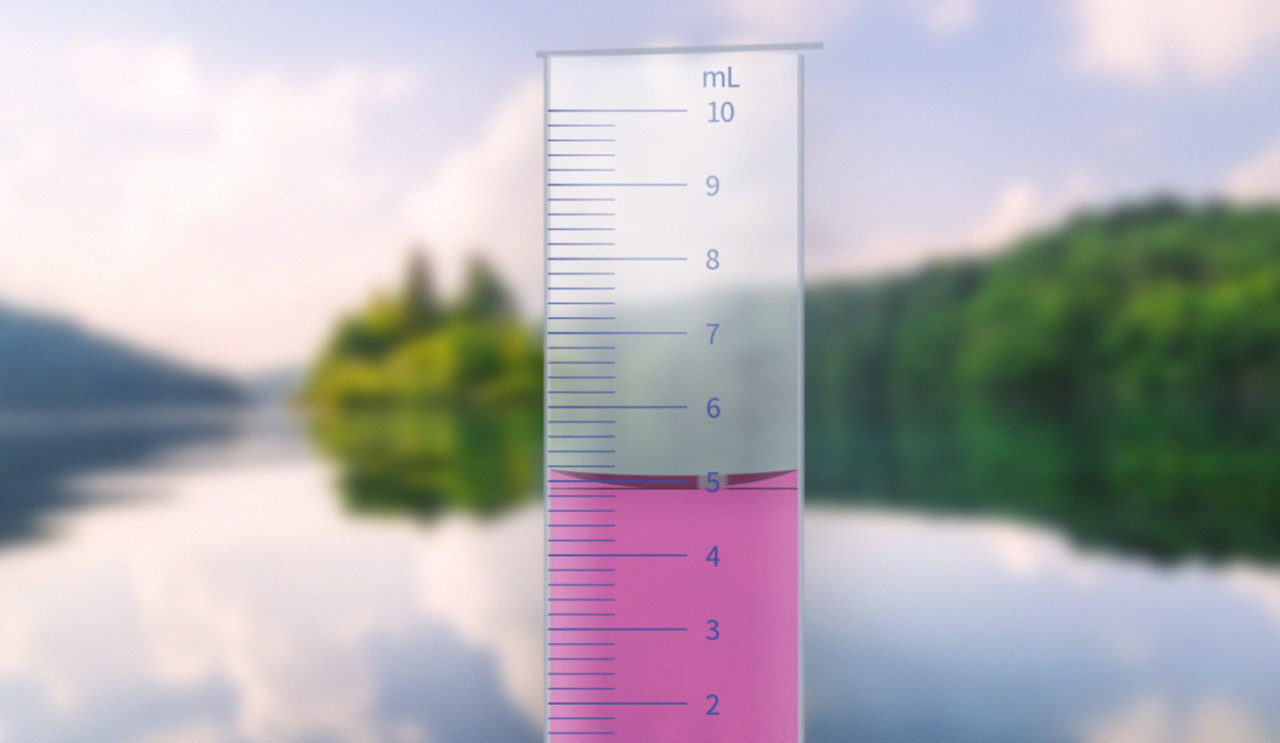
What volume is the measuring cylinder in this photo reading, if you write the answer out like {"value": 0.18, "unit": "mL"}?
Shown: {"value": 4.9, "unit": "mL"}
